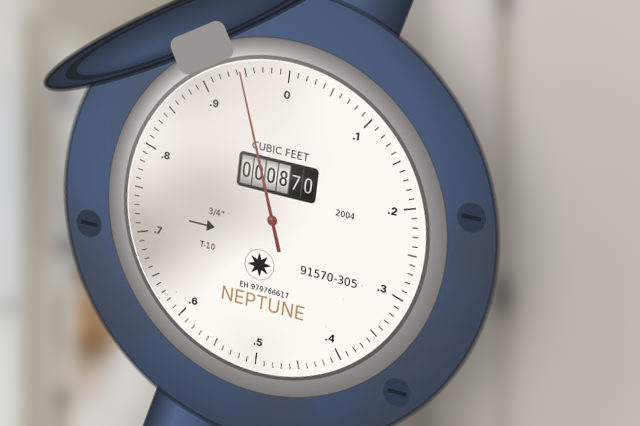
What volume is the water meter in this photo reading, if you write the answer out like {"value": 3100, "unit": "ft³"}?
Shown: {"value": 869.94, "unit": "ft³"}
